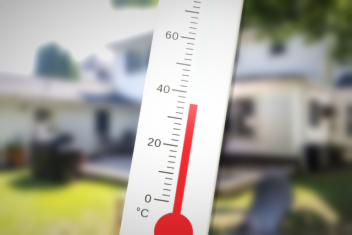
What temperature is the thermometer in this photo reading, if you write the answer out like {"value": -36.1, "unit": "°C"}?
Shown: {"value": 36, "unit": "°C"}
